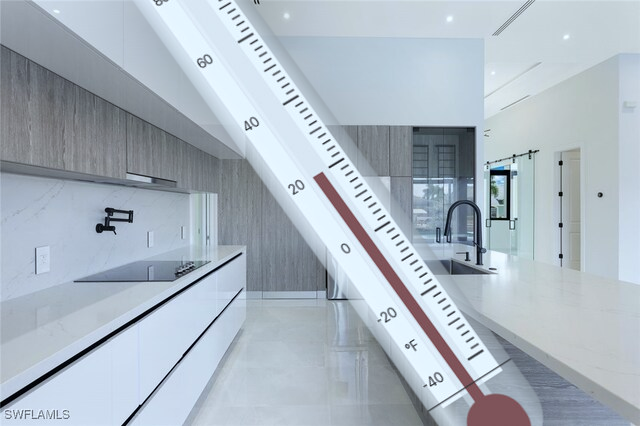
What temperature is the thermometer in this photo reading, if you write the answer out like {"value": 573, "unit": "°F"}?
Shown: {"value": 20, "unit": "°F"}
